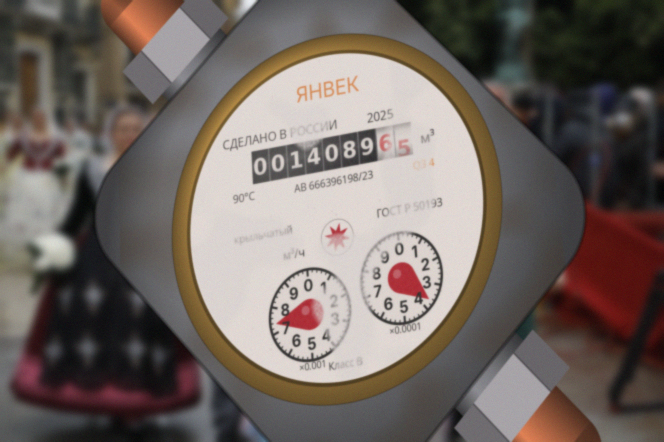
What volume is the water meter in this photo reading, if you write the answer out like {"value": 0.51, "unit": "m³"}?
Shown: {"value": 14089.6473, "unit": "m³"}
